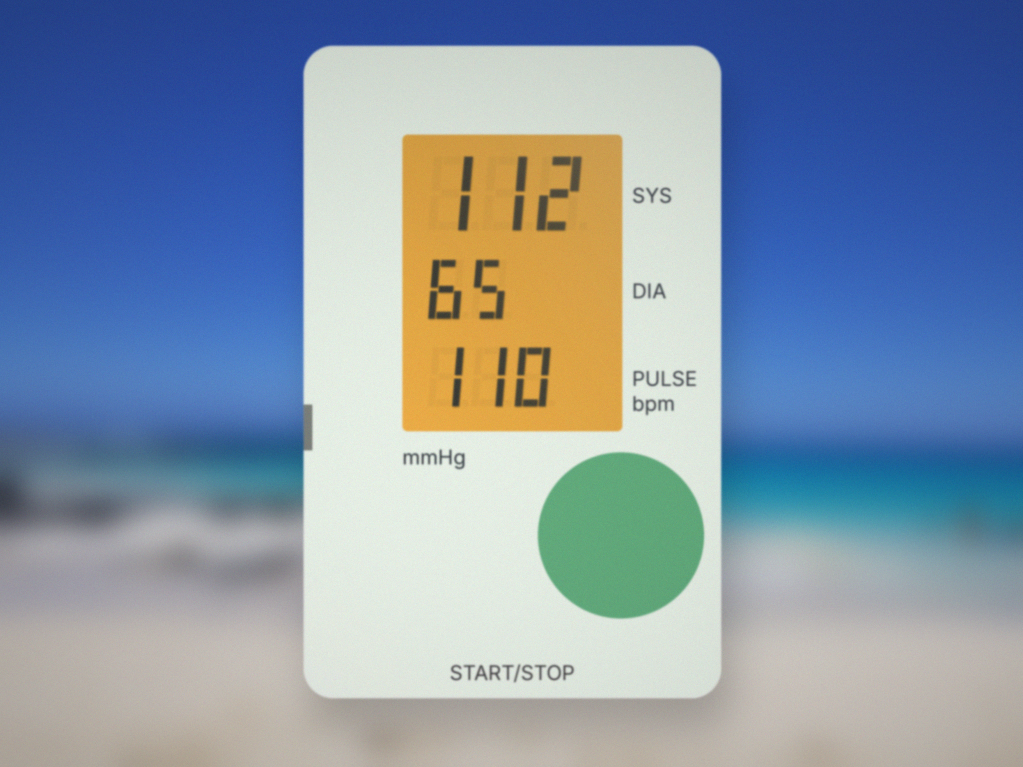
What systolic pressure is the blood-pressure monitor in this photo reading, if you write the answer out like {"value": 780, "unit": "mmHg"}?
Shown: {"value": 112, "unit": "mmHg"}
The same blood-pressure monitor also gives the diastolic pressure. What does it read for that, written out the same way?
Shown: {"value": 65, "unit": "mmHg"}
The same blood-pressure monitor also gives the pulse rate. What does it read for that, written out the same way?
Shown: {"value": 110, "unit": "bpm"}
